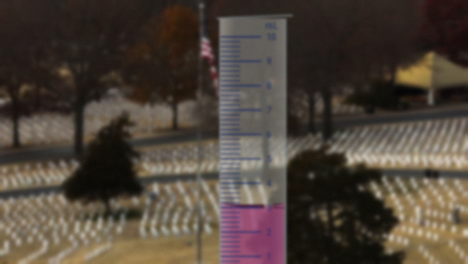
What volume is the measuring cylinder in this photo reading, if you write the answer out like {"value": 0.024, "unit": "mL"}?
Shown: {"value": 3, "unit": "mL"}
